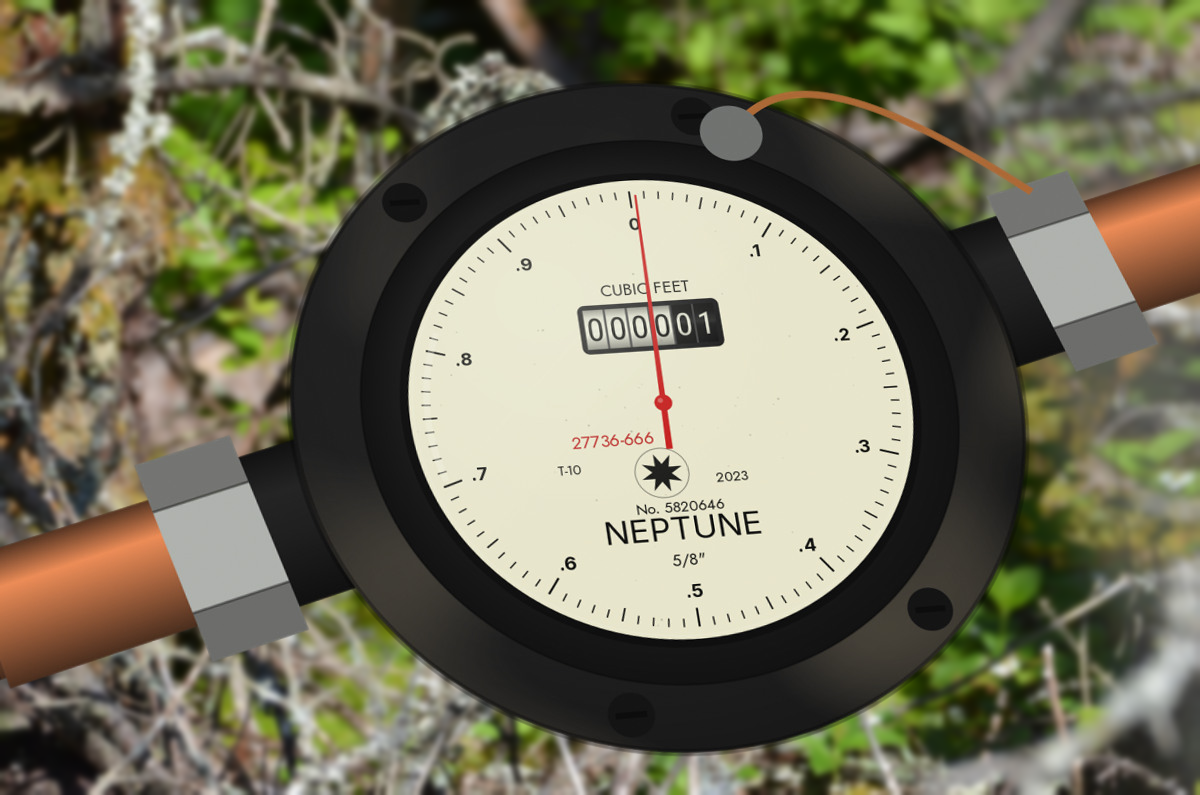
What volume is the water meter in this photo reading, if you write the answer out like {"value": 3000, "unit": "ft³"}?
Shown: {"value": 1.00, "unit": "ft³"}
